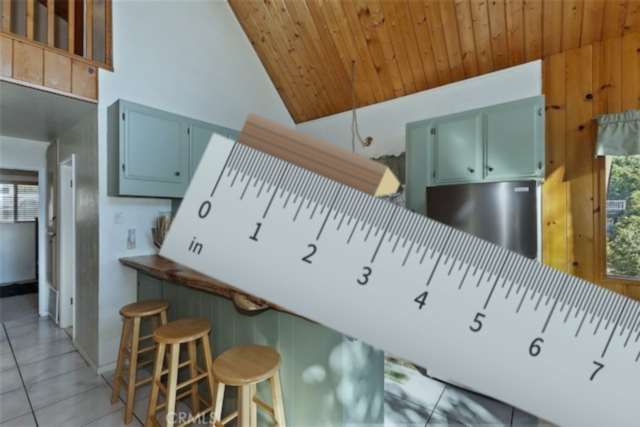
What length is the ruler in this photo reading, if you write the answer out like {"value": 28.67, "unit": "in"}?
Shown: {"value": 3, "unit": "in"}
